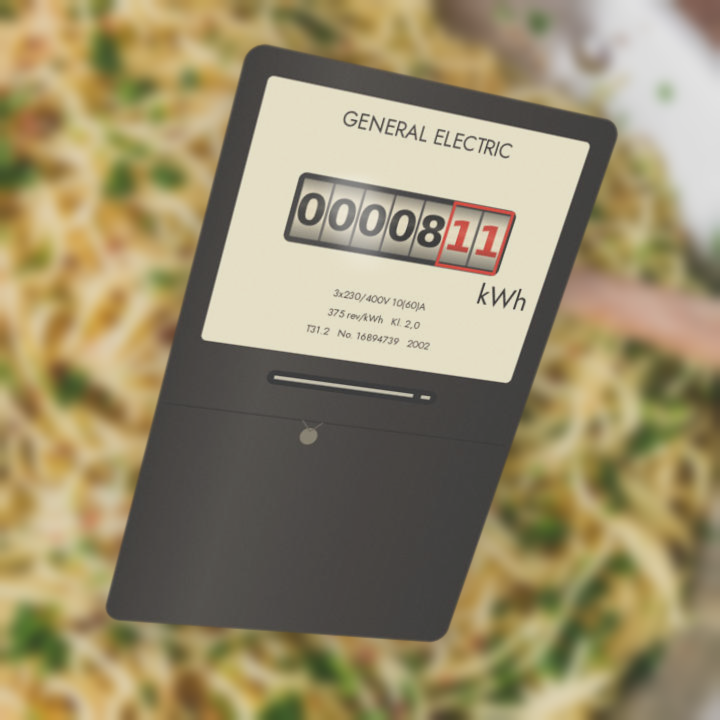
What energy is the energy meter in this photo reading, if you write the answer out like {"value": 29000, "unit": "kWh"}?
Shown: {"value": 8.11, "unit": "kWh"}
